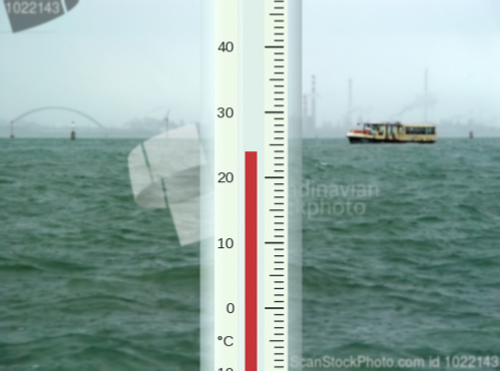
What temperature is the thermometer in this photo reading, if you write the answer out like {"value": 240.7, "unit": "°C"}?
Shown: {"value": 24, "unit": "°C"}
